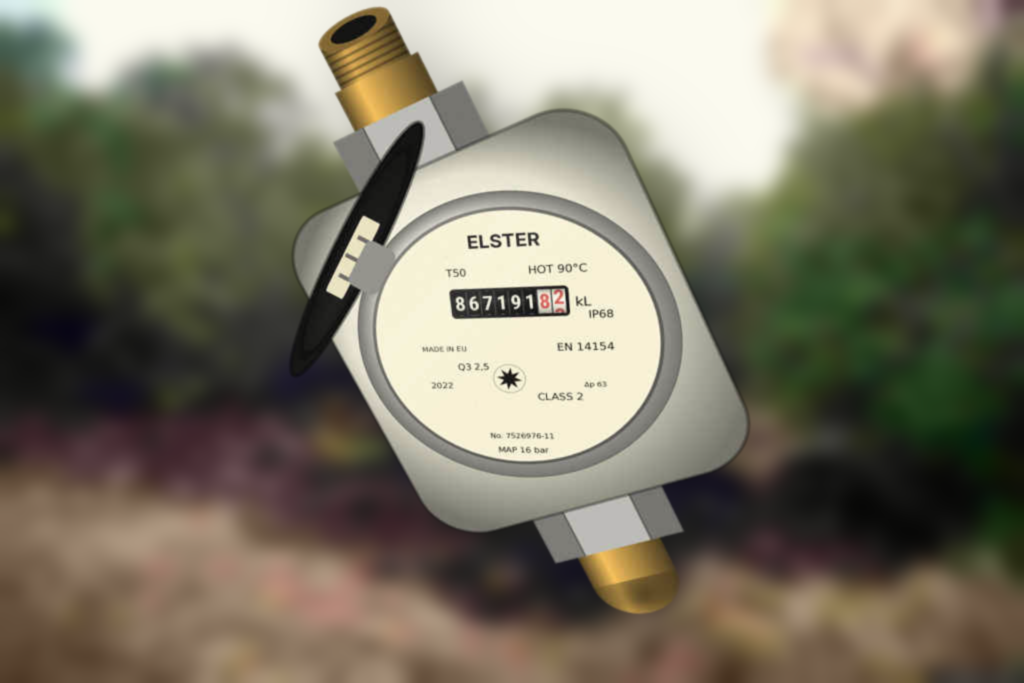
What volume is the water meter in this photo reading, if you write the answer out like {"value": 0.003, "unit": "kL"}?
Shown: {"value": 867191.82, "unit": "kL"}
